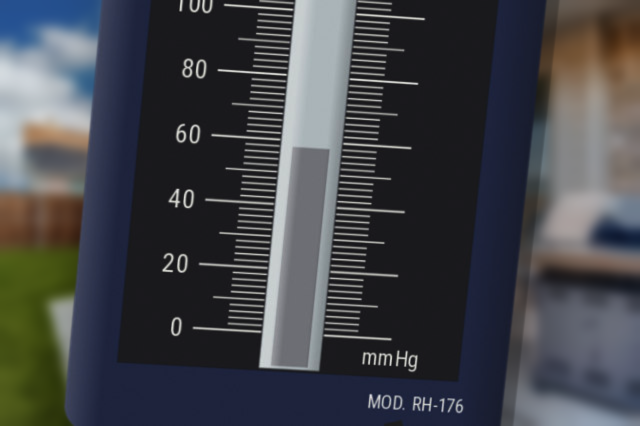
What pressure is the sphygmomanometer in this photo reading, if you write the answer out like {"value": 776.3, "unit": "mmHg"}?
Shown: {"value": 58, "unit": "mmHg"}
